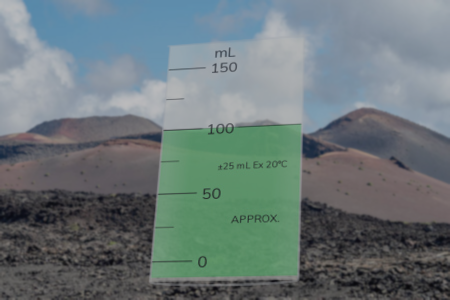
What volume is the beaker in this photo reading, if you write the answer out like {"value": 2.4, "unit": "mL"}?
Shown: {"value": 100, "unit": "mL"}
